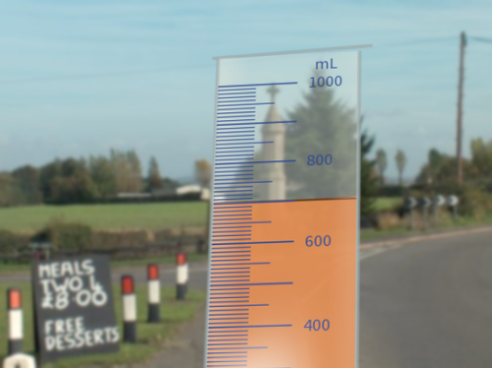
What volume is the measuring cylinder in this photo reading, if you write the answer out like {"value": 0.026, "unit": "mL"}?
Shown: {"value": 700, "unit": "mL"}
